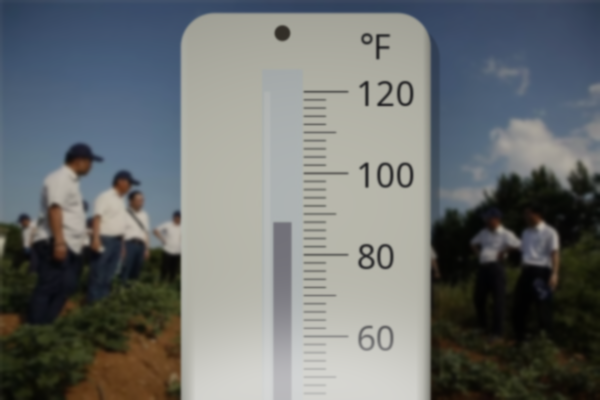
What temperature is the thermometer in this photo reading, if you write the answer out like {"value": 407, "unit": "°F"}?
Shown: {"value": 88, "unit": "°F"}
